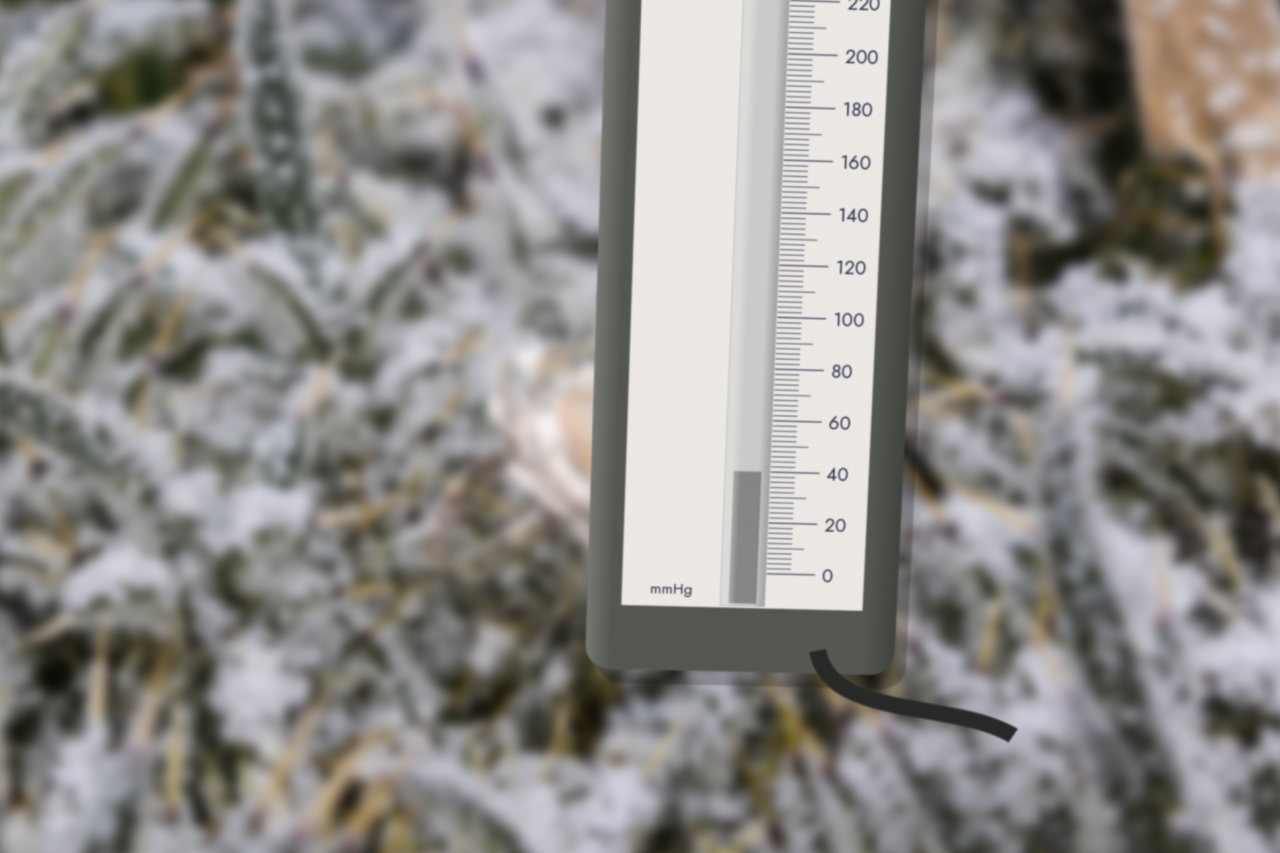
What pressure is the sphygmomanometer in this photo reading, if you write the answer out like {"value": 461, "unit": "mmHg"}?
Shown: {"value": 40, "unit": "mmHg"}
